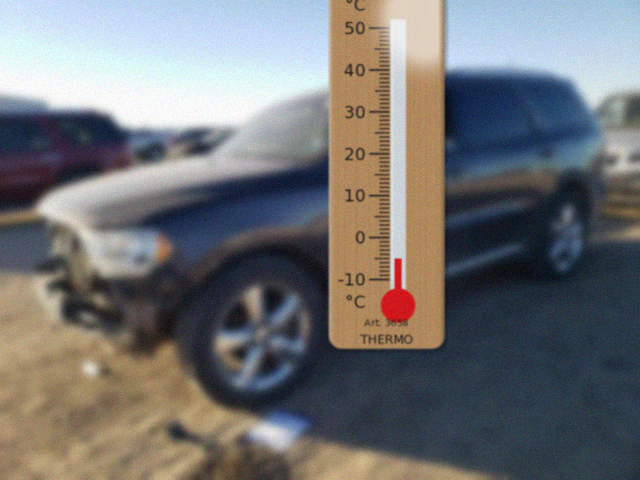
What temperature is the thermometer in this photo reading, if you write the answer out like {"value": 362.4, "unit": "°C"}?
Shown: {"value": -5, "unit": "°C"}
